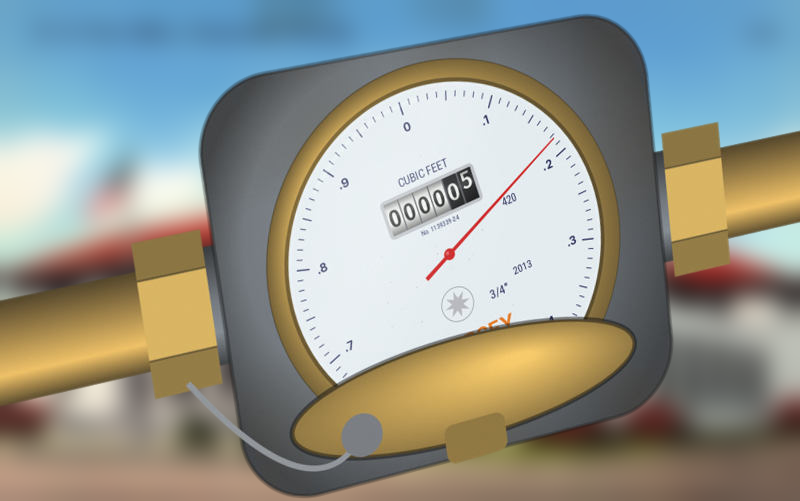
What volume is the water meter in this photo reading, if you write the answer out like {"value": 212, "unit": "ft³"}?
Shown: {"value": 5.18, "unit": "ft³"}
